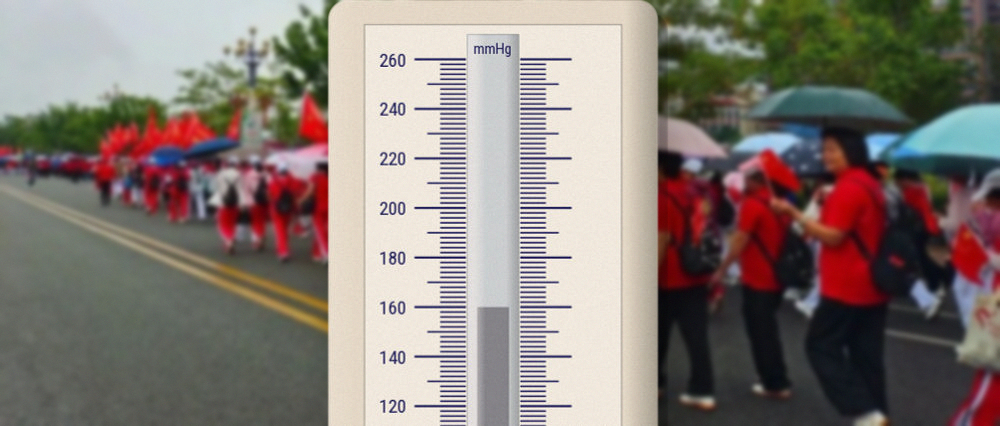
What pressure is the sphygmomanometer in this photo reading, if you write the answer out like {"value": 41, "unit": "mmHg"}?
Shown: {"value": 160, "unit": "mmHg"}
